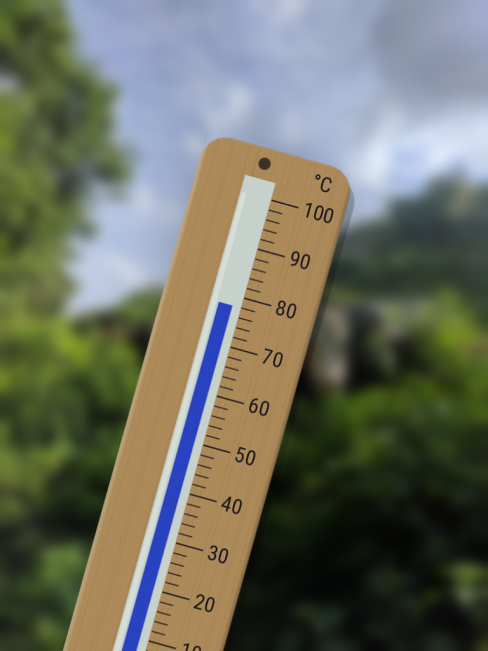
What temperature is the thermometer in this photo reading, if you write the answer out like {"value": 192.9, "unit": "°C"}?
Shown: {"value": 78, "unit": "°C"}
